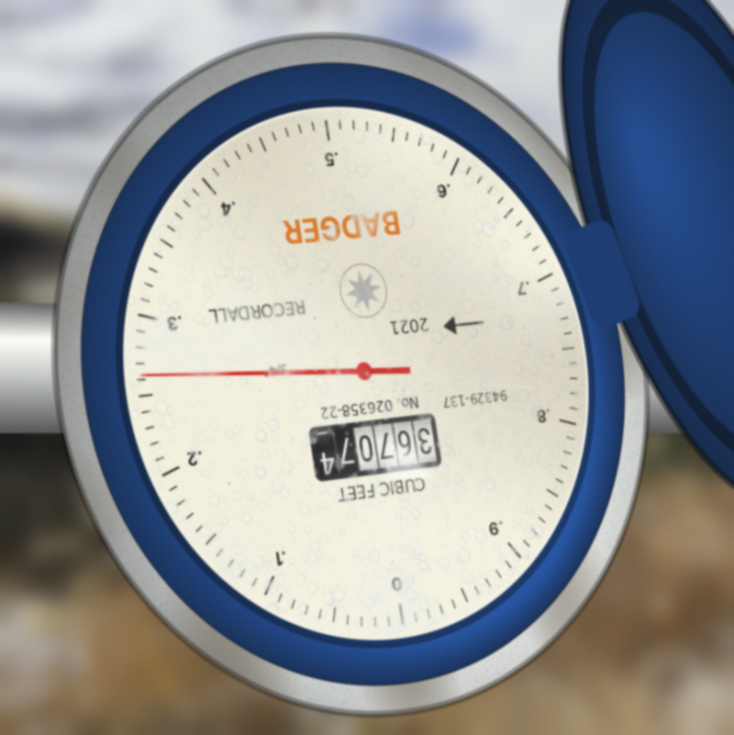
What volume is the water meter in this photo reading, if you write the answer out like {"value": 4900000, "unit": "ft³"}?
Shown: {"value": 367074.26, "unit": "ft³"}
